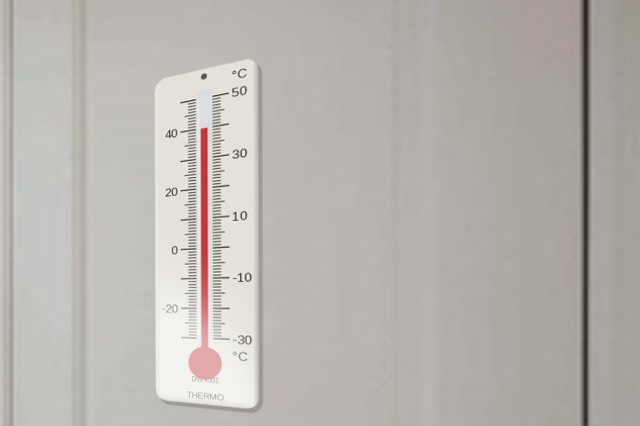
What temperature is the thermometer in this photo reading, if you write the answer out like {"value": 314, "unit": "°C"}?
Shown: {"value": 40, "unit": "°C"}
